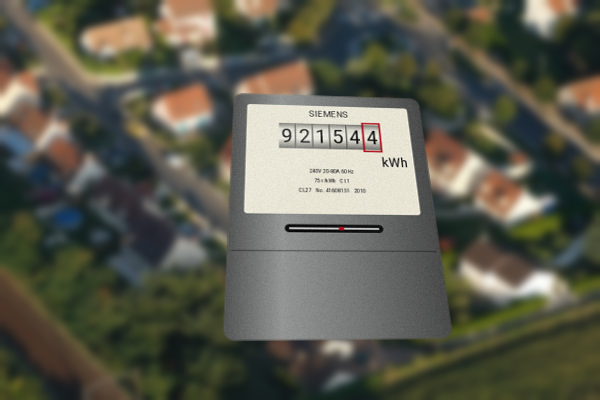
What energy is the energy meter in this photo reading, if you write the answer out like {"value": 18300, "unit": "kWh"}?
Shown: {"value": 92154.4, "unit": "kWh"}
